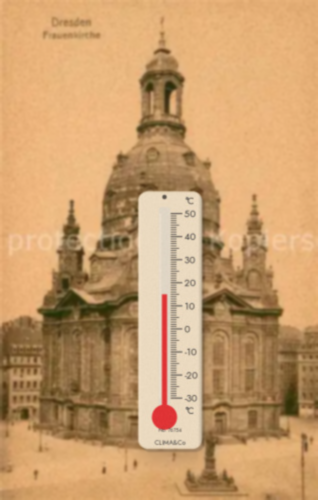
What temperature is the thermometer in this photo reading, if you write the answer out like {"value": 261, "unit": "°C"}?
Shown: {"value": 15, "unit": "°C"}
